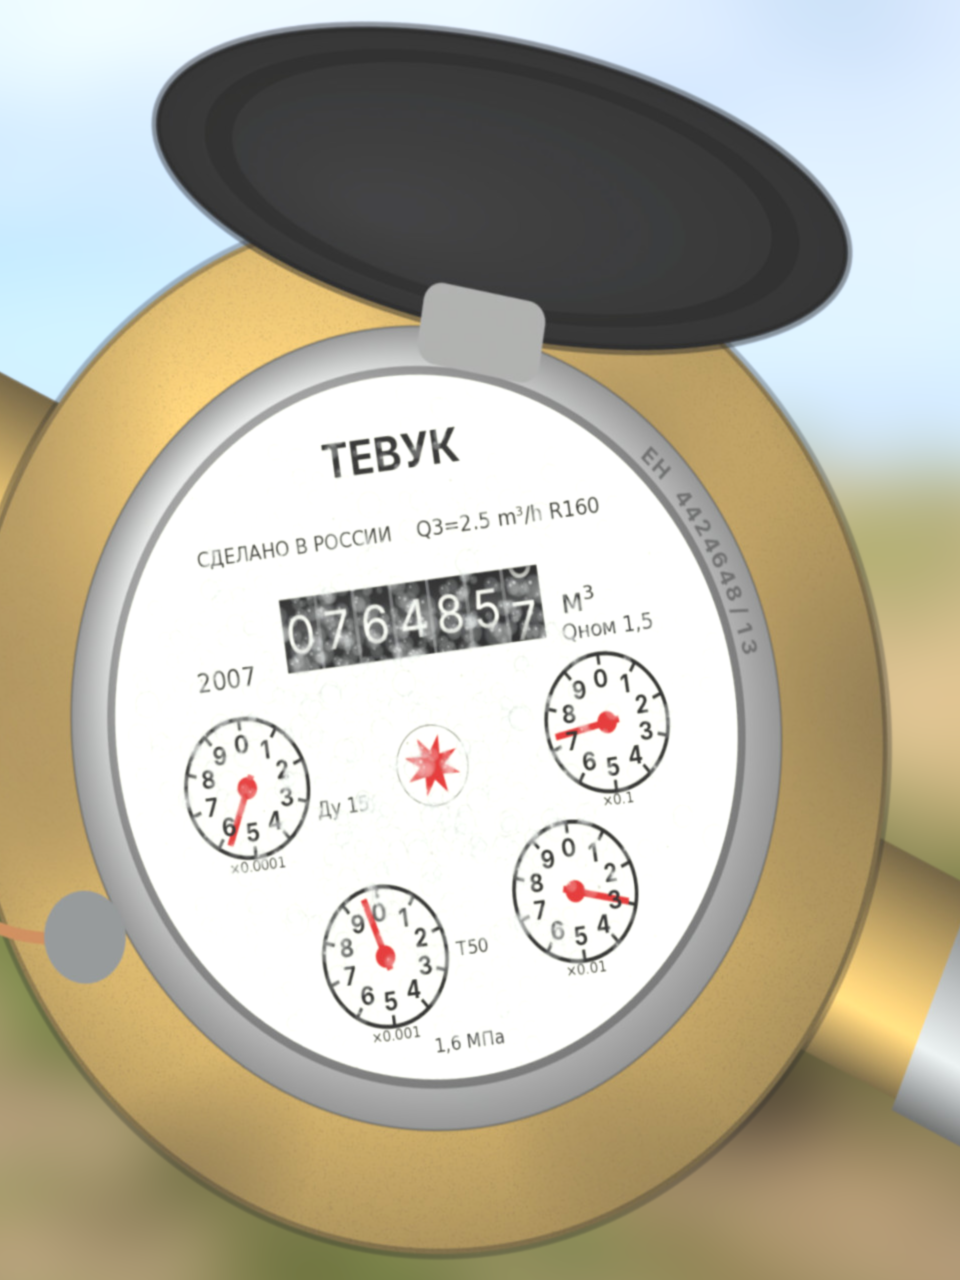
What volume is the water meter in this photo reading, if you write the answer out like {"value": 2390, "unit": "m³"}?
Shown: {"value": 764856.7295, "unit": "m³"}
